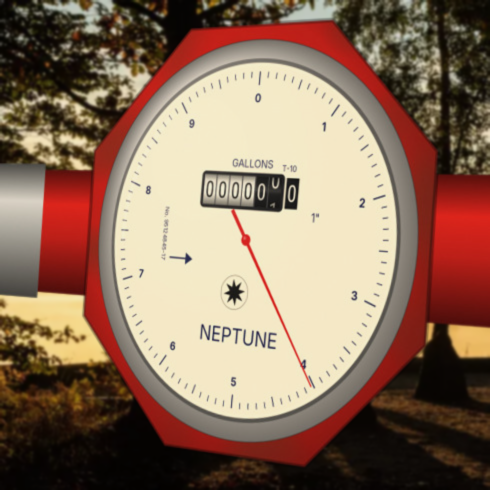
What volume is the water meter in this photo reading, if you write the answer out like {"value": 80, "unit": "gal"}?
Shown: {"value": 4.0, "unit": "gal"}
